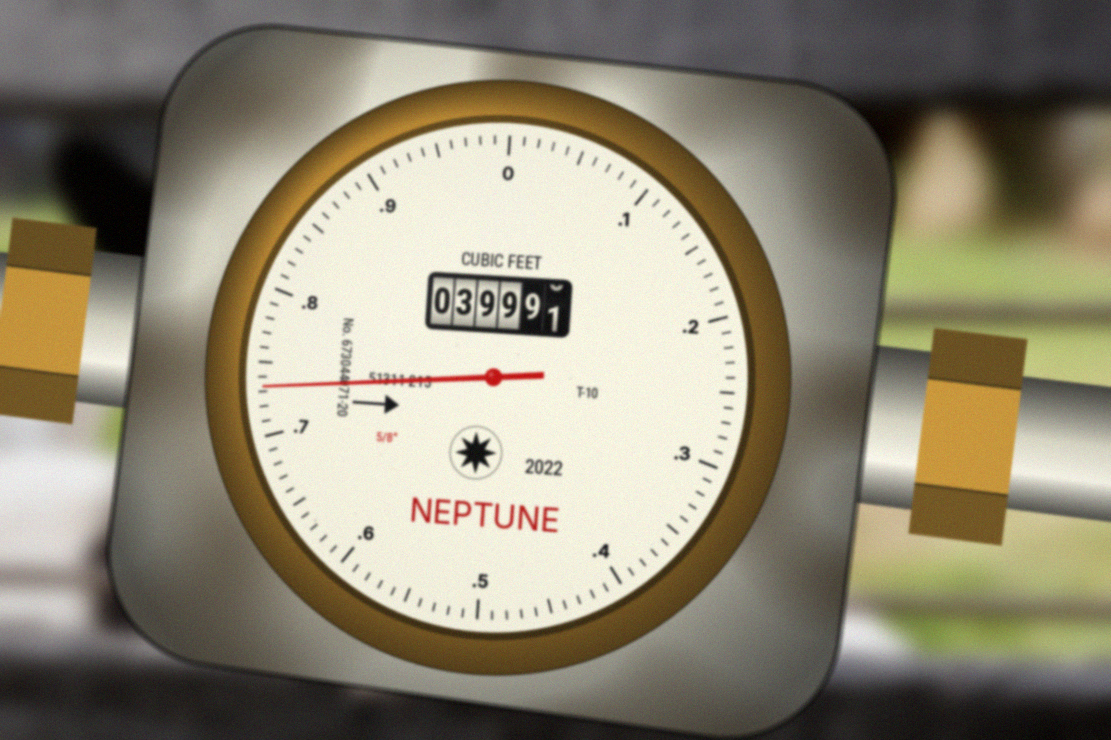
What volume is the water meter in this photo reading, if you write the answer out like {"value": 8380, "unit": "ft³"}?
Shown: {"value": 39990.73, "unit": "ft³"}
